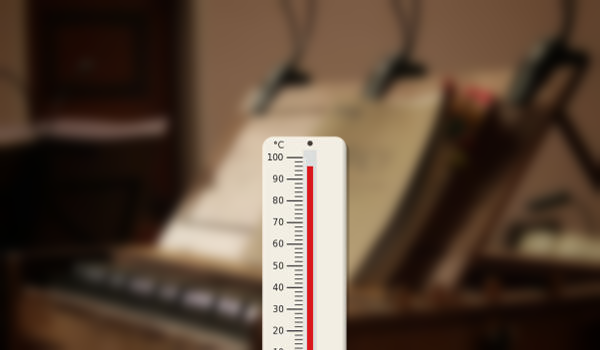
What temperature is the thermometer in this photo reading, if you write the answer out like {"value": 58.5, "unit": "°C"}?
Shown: {"value": 96, "unit": "°C"}
